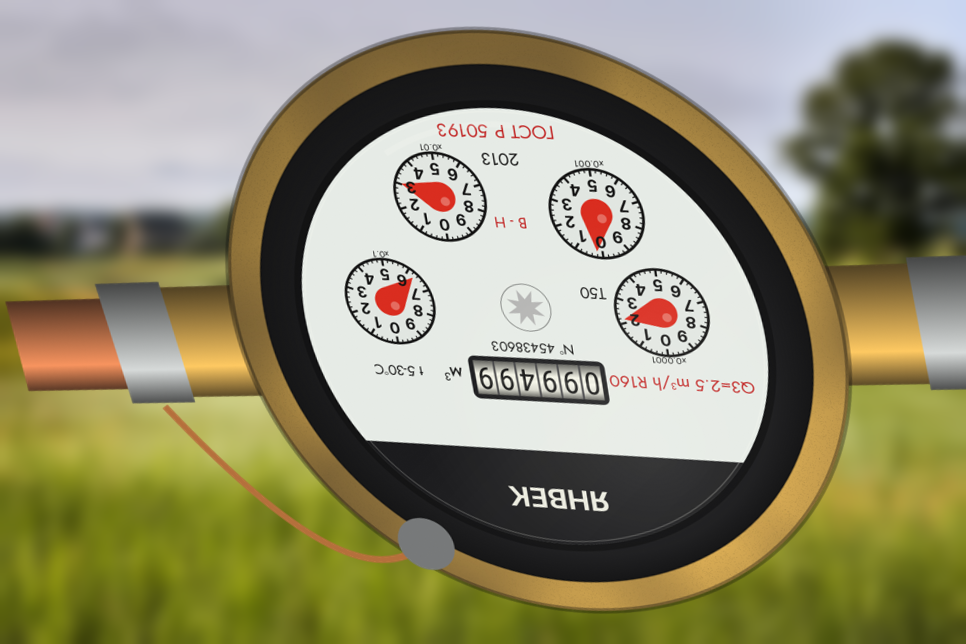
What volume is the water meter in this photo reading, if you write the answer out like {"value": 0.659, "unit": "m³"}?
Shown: {"value": 99499.6302, "unit": "m³"}
